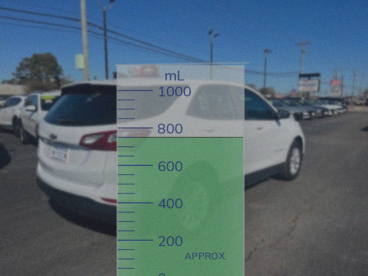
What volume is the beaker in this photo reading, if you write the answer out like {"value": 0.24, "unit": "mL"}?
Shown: {"value": 750, "unit": "mL"}
